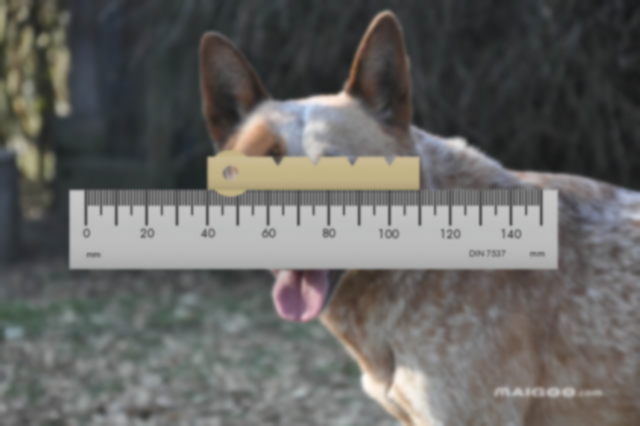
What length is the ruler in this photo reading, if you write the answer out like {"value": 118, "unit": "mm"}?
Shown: {"value": 70, "unit": "mm"}
